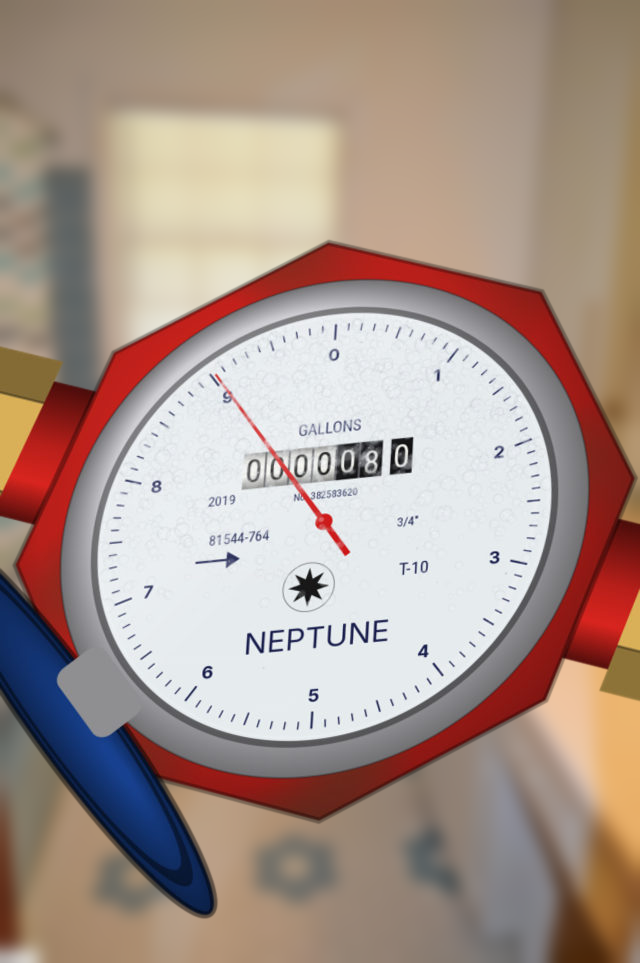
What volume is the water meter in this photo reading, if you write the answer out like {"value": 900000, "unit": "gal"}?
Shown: {"value": 79.0, "unit": "gal"}
